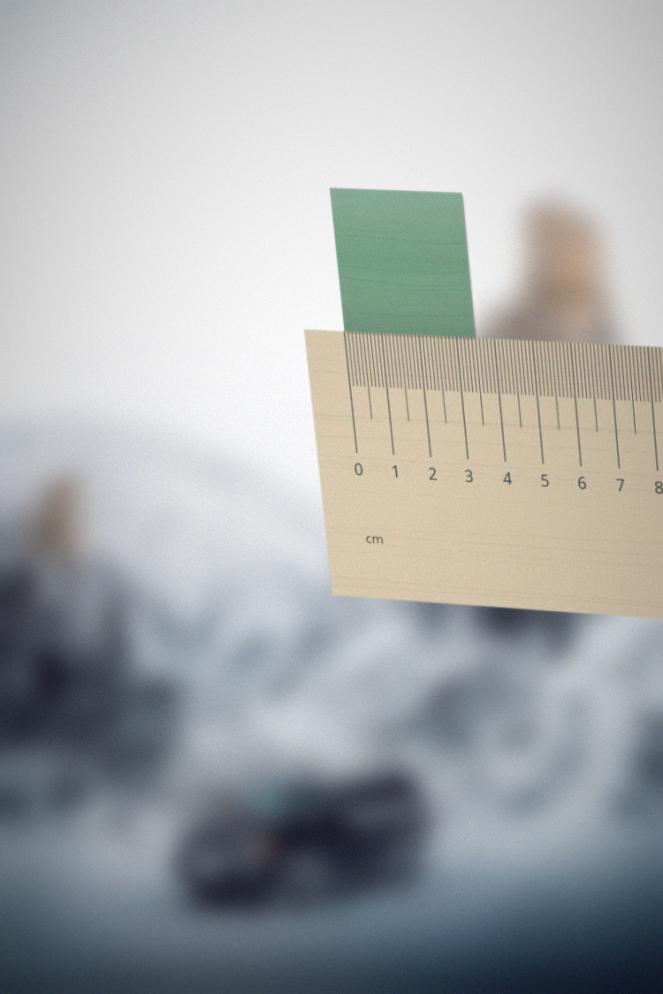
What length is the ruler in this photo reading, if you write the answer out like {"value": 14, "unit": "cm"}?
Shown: {"value": 3.5, "unit": "cm"}
